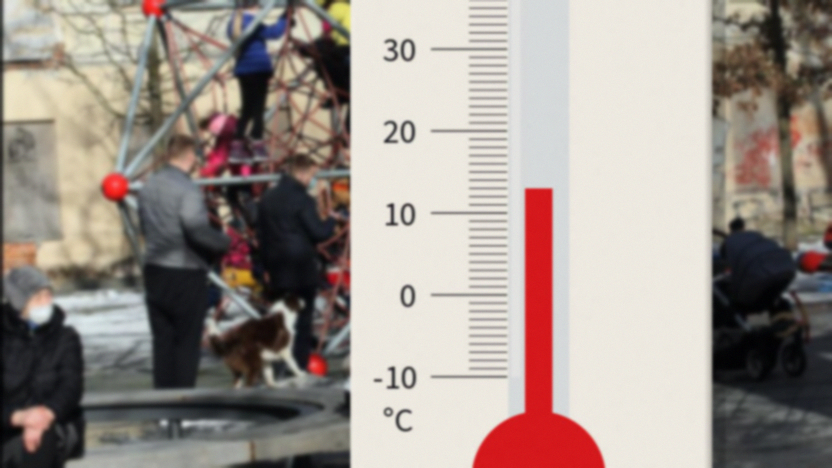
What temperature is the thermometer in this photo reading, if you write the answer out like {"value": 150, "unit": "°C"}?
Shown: {"value": 13, "unit": "°C"}
